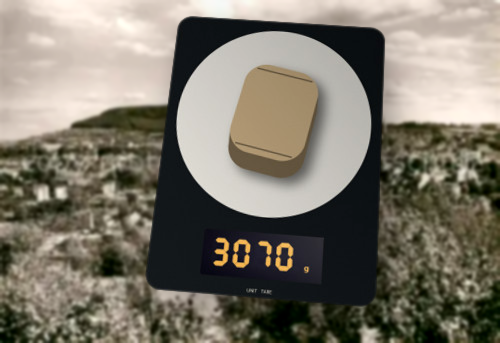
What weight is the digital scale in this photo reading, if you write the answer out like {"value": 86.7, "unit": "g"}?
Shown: {"value": 3070, "unit": "g"}
